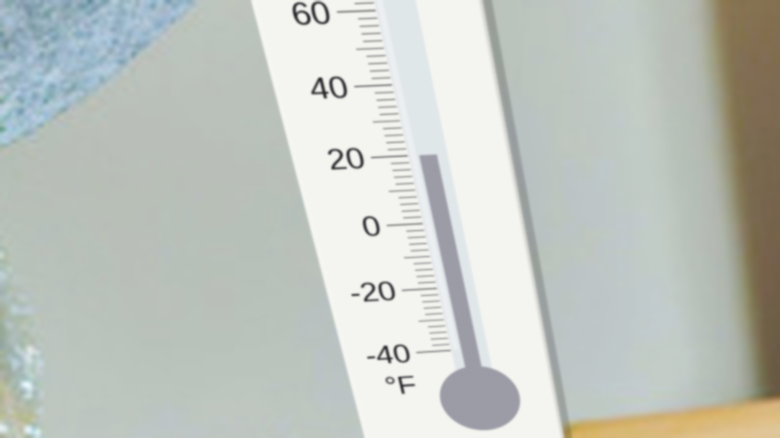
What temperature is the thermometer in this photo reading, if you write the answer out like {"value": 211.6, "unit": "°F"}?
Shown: {"value": 20, "unit": "°F"}
